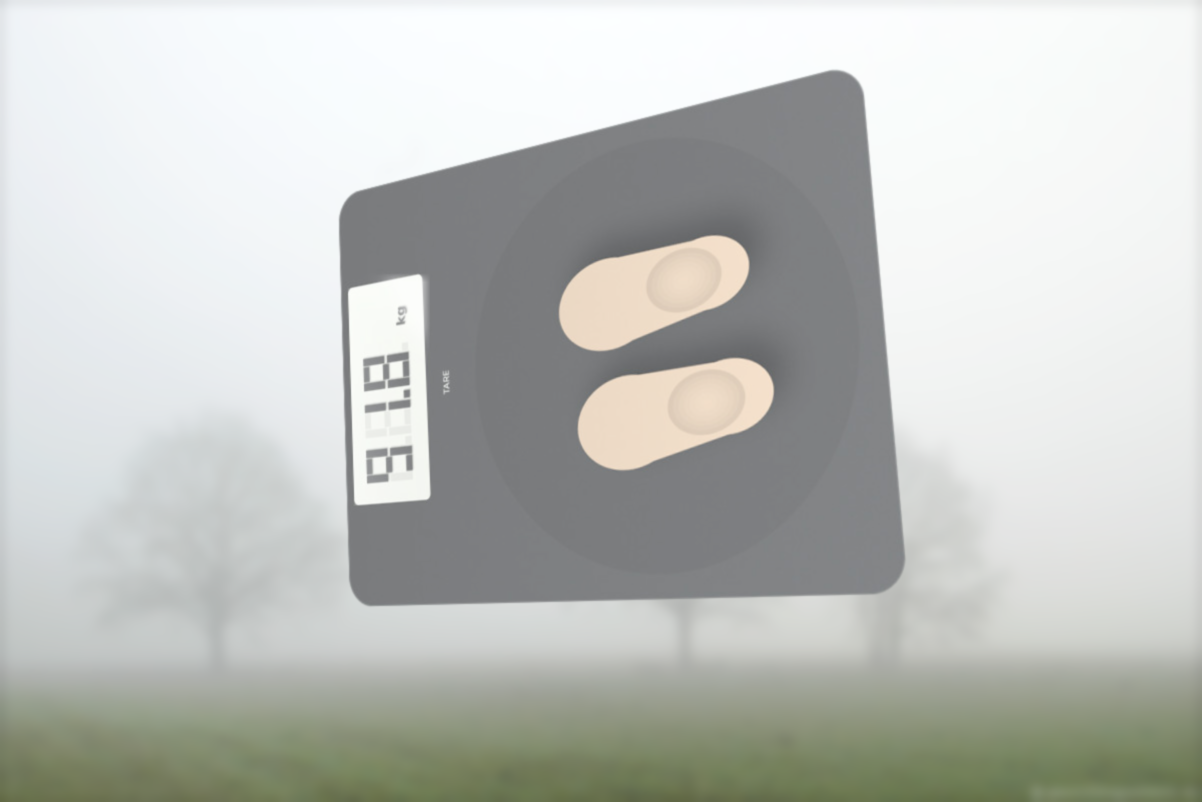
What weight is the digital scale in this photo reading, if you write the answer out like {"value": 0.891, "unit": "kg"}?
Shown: {"value": 91.8, "unit": "kg"}
